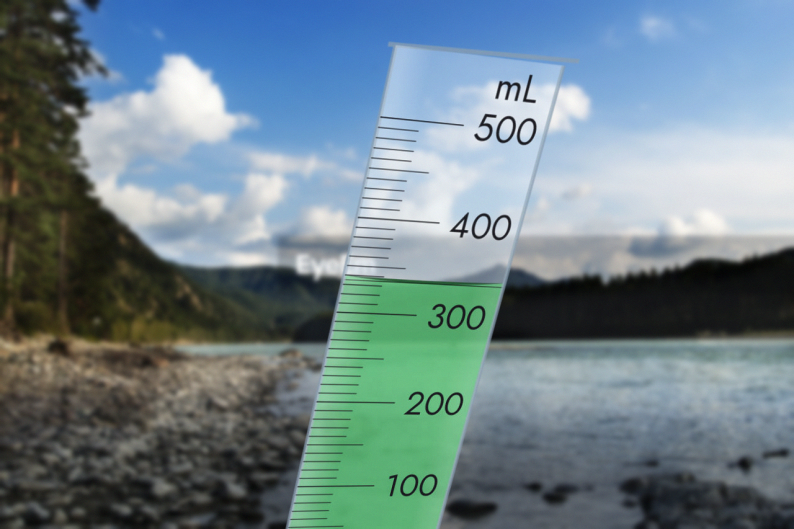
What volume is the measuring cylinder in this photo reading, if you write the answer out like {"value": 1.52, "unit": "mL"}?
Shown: {"value": 335, "unit": "mL"}
